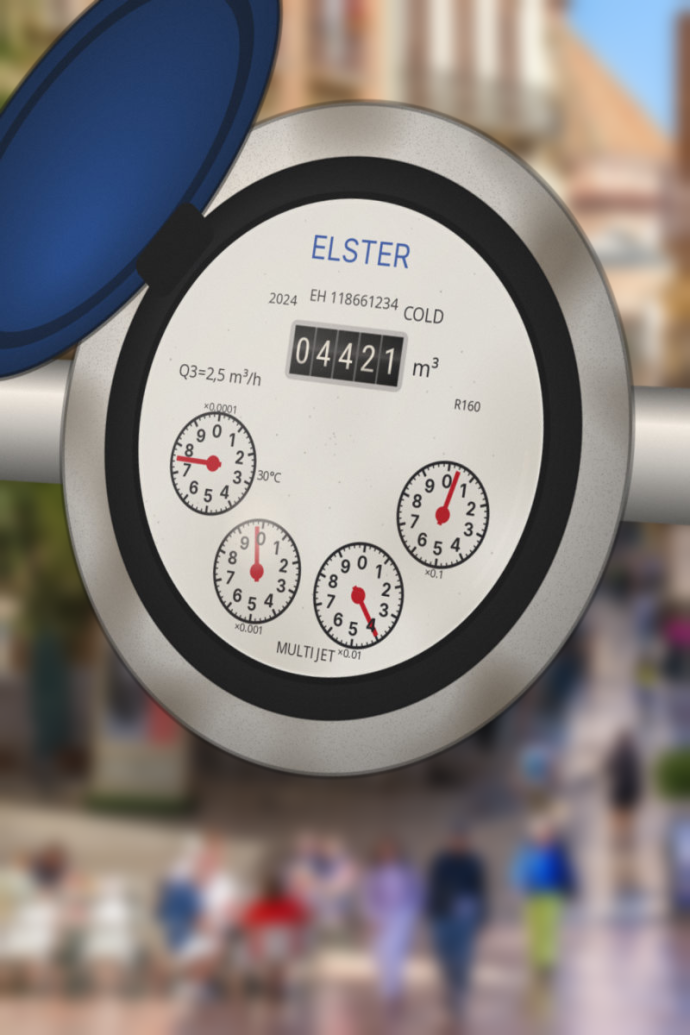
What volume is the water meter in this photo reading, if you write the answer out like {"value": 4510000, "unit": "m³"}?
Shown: {"value": 4421.0397, "unit": "m³"}
